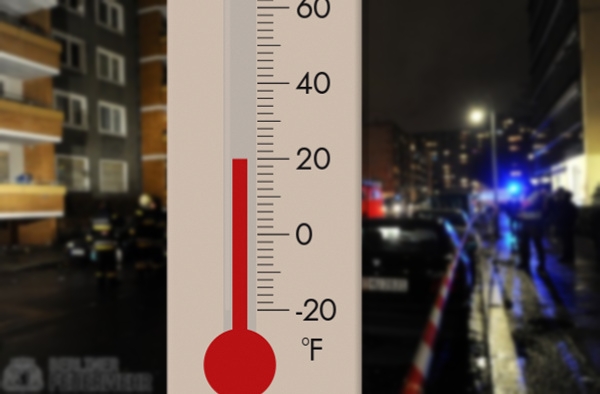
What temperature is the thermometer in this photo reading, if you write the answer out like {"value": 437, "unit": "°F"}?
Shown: {"value": 20, "unit": "°F"}
